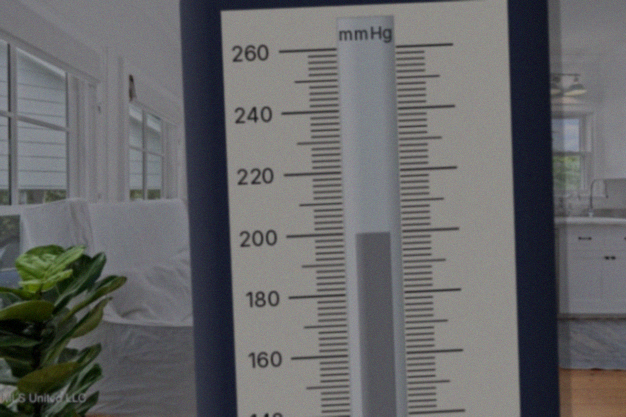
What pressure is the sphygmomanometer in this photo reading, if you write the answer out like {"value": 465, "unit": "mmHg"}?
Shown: {"value": 200, "unit": "mmHg"}
